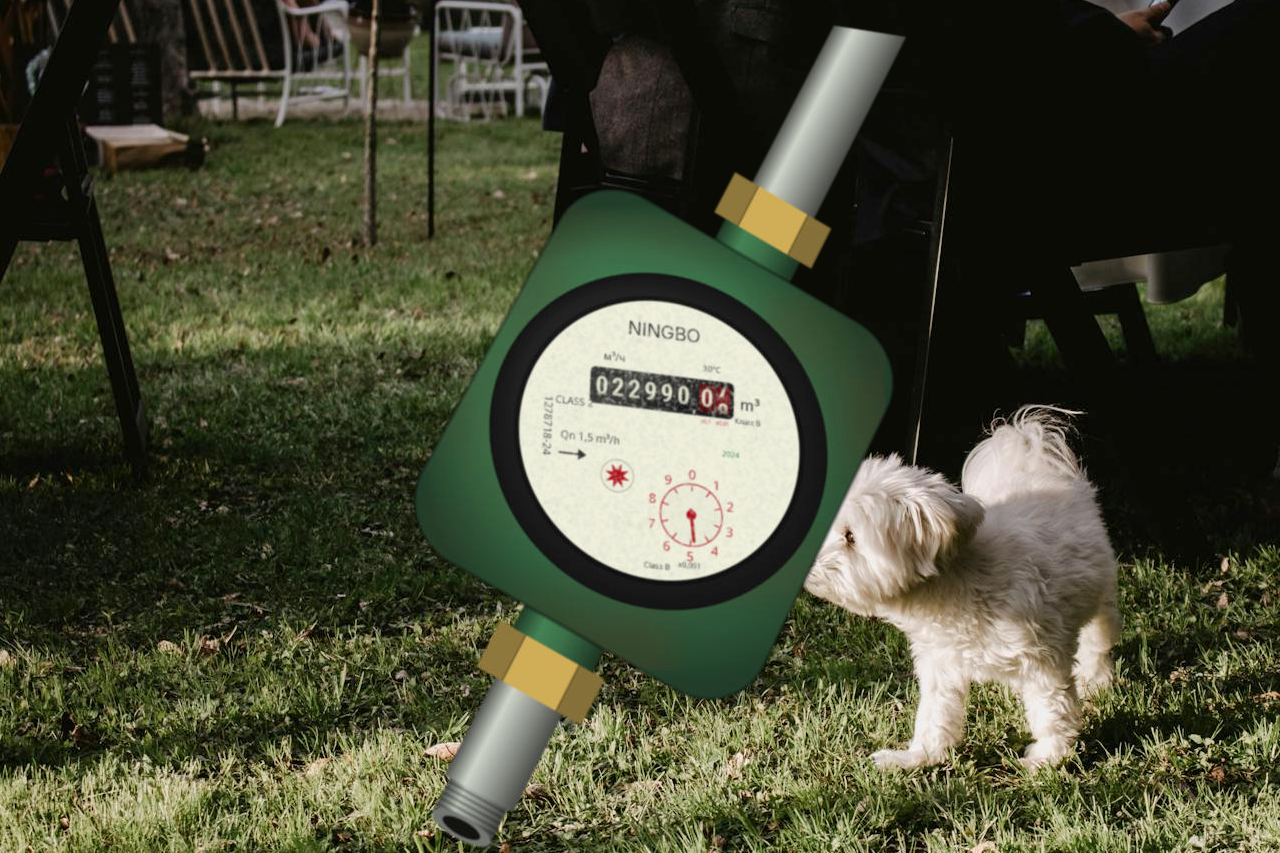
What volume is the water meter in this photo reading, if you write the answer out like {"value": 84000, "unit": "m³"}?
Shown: {"value": 22990.074, "unit": "m³"}
